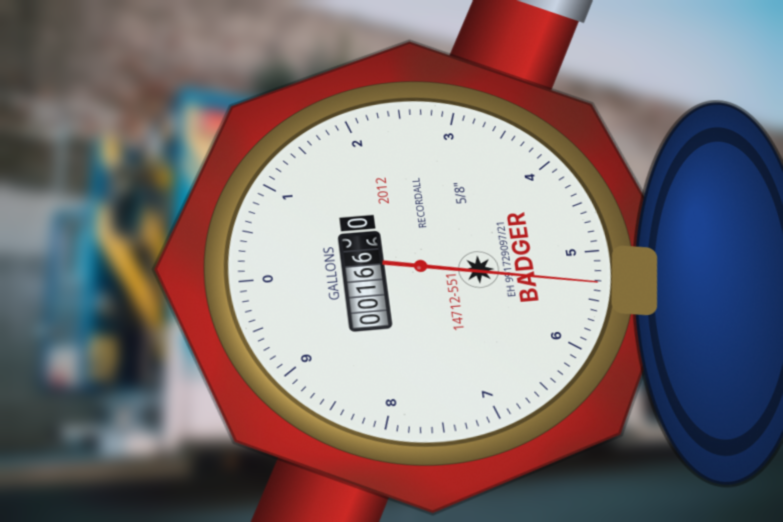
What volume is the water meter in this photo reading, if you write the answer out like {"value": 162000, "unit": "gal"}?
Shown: {"value": 16655.3, "unit": "gal"}
